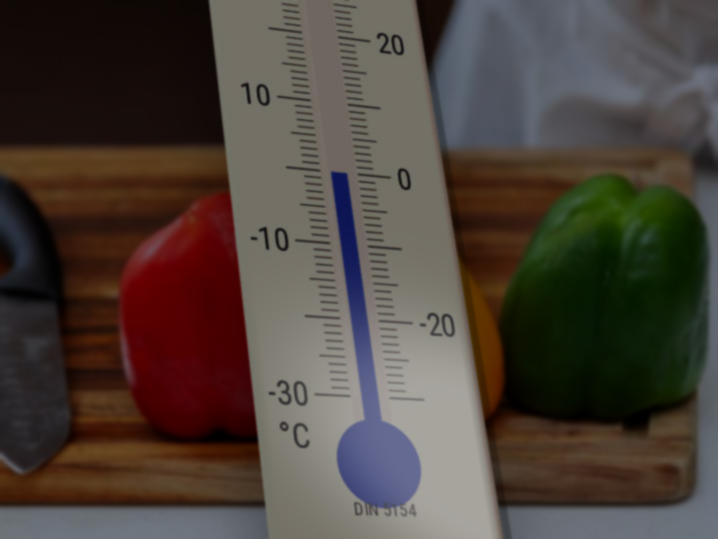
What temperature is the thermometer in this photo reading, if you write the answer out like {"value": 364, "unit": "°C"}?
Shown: {"value": 0, "unit": "°C"}
